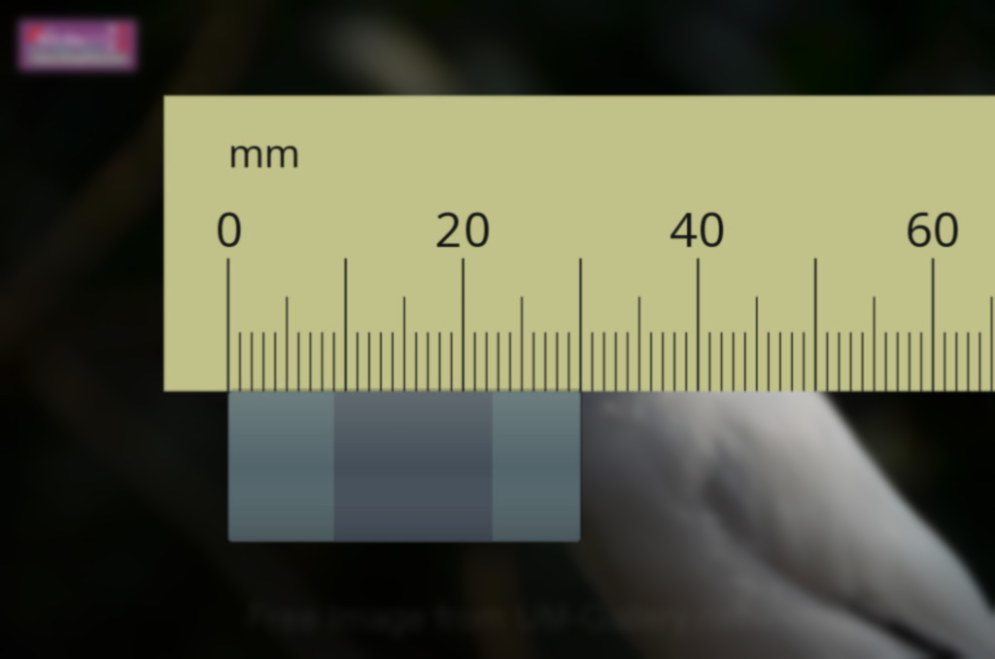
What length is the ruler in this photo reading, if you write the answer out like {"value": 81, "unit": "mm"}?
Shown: {"value": 30, "unit": "mm"}
